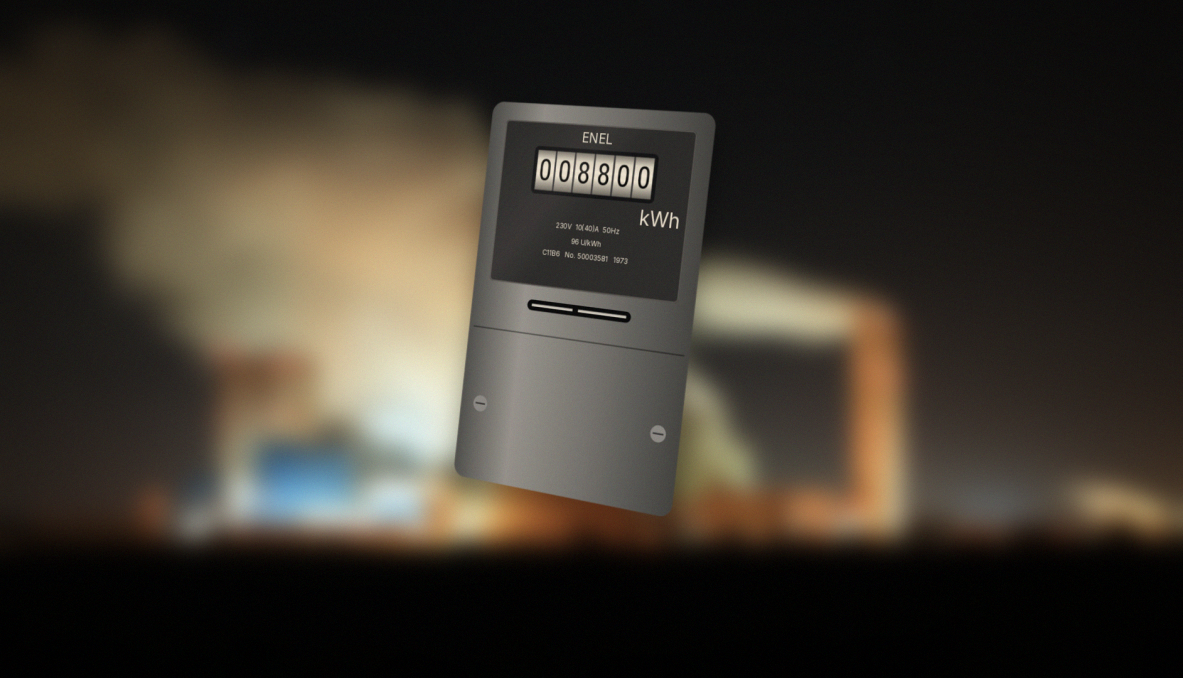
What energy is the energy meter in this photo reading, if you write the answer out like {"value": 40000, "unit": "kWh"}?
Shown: {"value": 8800, "unit": "kWh"}
